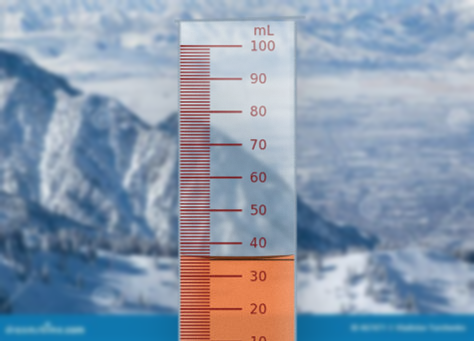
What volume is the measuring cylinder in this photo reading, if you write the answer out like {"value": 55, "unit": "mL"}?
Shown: {"value": 35, "unit": "mL"}
